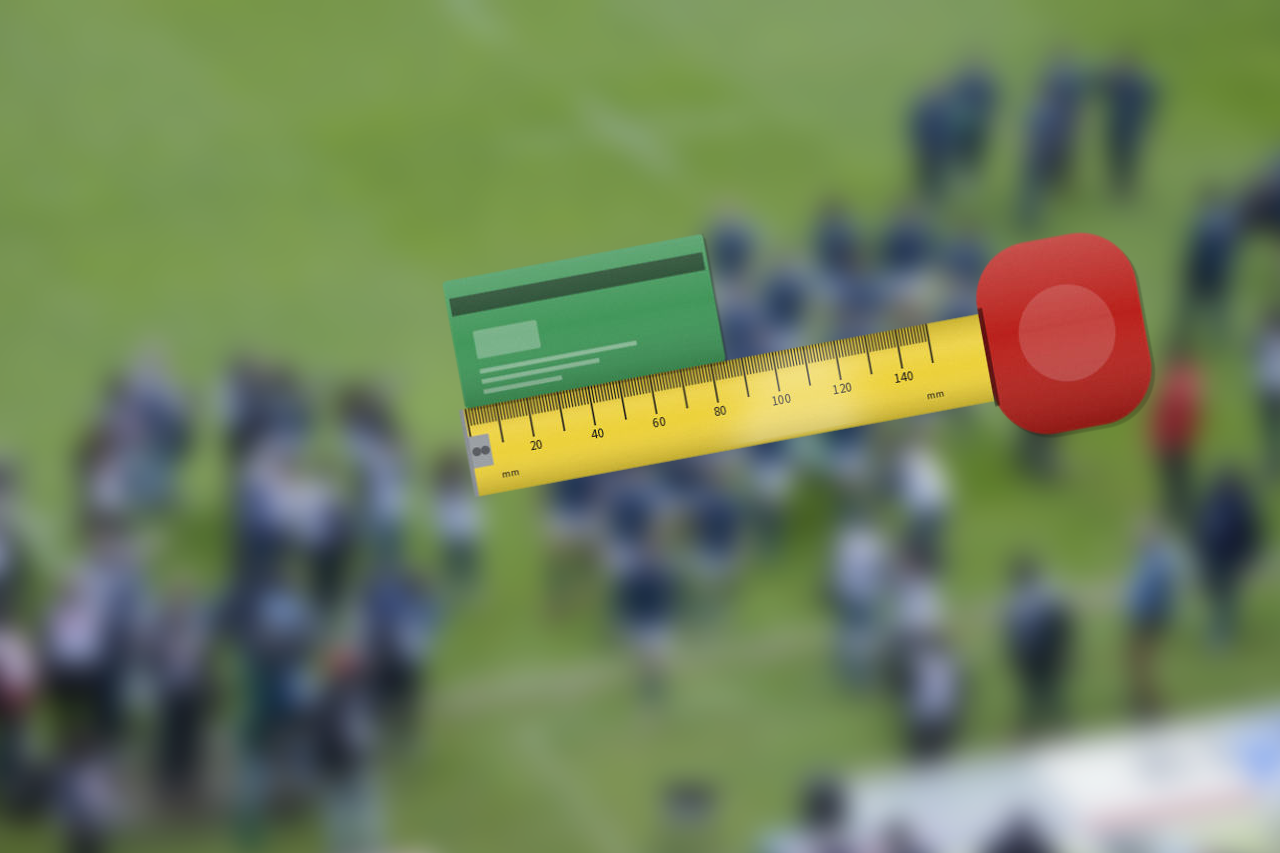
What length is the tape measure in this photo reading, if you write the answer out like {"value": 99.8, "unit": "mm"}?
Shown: {"value": 85, "unit": "mm"}
